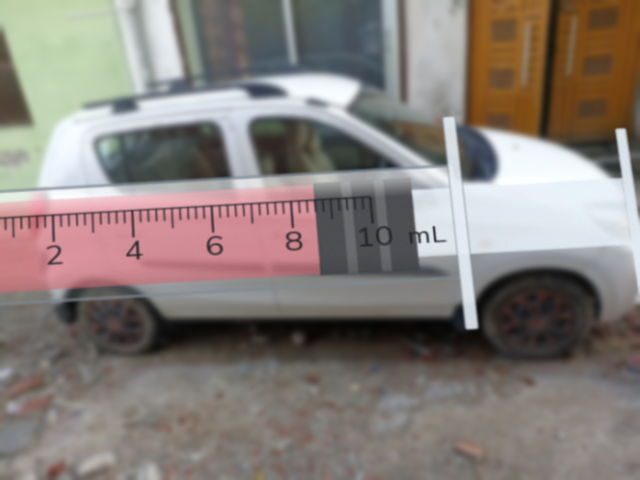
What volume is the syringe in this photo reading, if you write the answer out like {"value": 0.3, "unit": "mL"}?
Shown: {"value": 8.6, "unit": "mL"}
